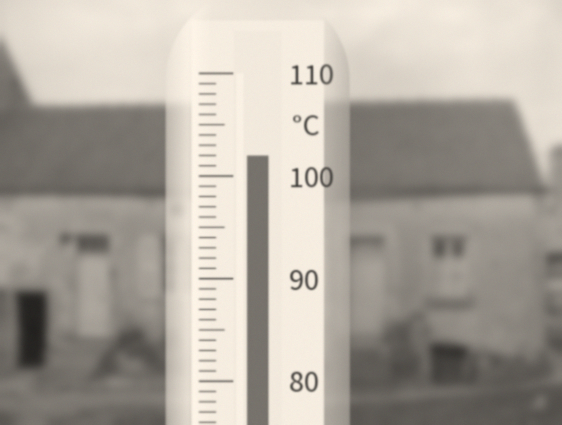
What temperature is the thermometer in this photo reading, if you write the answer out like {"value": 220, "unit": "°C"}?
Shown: {"value": 102, "unit": "°C"}
